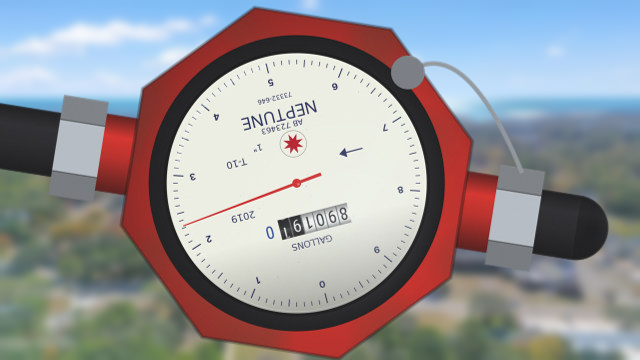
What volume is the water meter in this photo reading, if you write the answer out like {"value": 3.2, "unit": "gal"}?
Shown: {"value": 8901912.3, "unit": "gal"}
